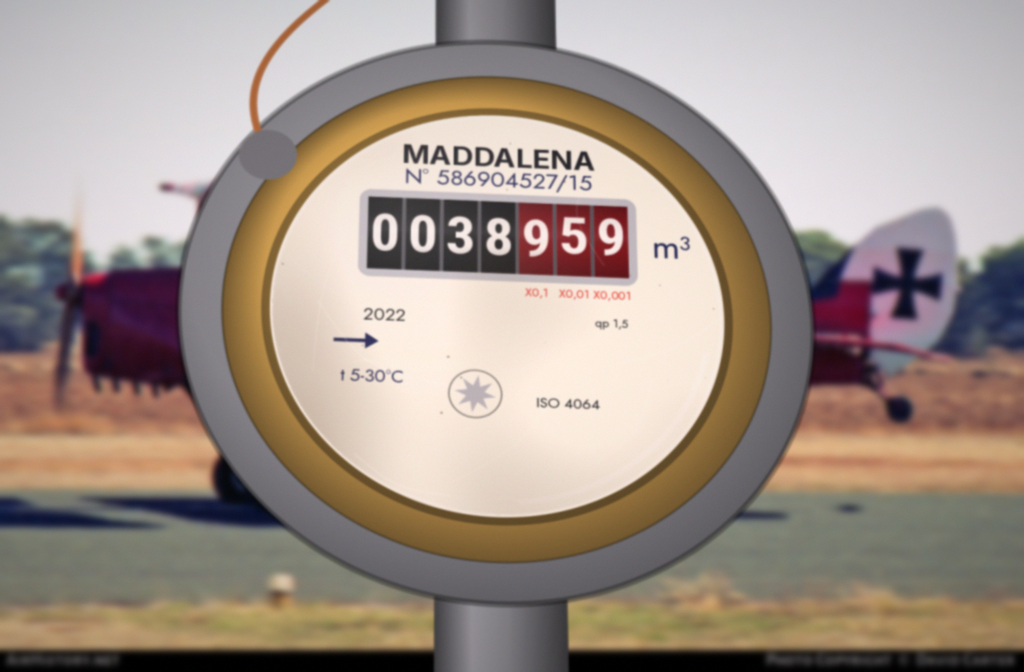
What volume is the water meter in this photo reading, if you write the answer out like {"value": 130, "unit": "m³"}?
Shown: {"value": 38.959, "unit": "m³"}
